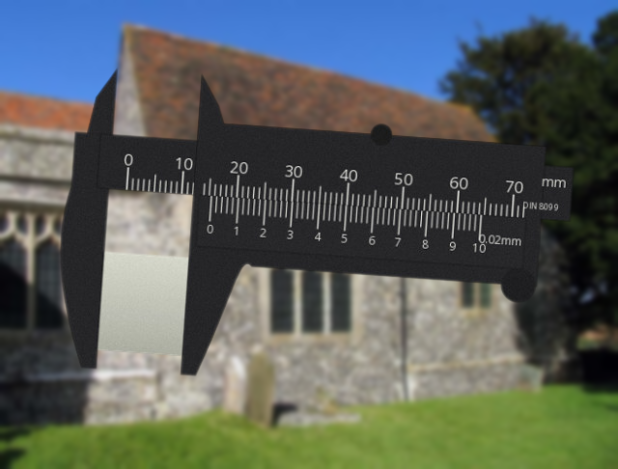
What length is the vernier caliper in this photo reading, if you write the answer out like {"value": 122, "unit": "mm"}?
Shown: {"value": 15.4, "unit": "mm"}
